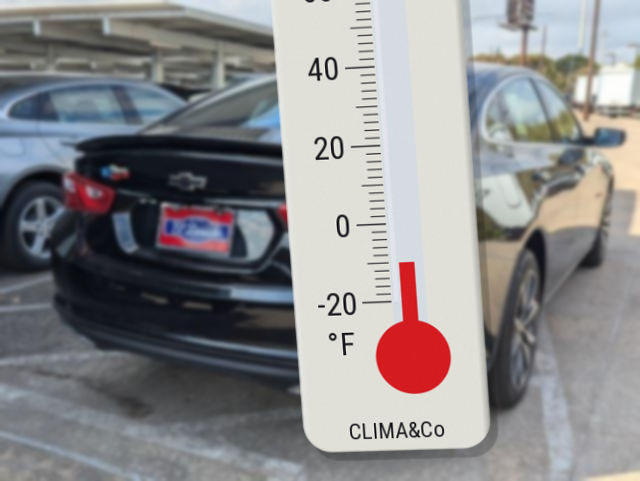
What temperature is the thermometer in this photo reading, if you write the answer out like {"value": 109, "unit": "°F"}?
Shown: {"value": -10, "unit": "°F"}
